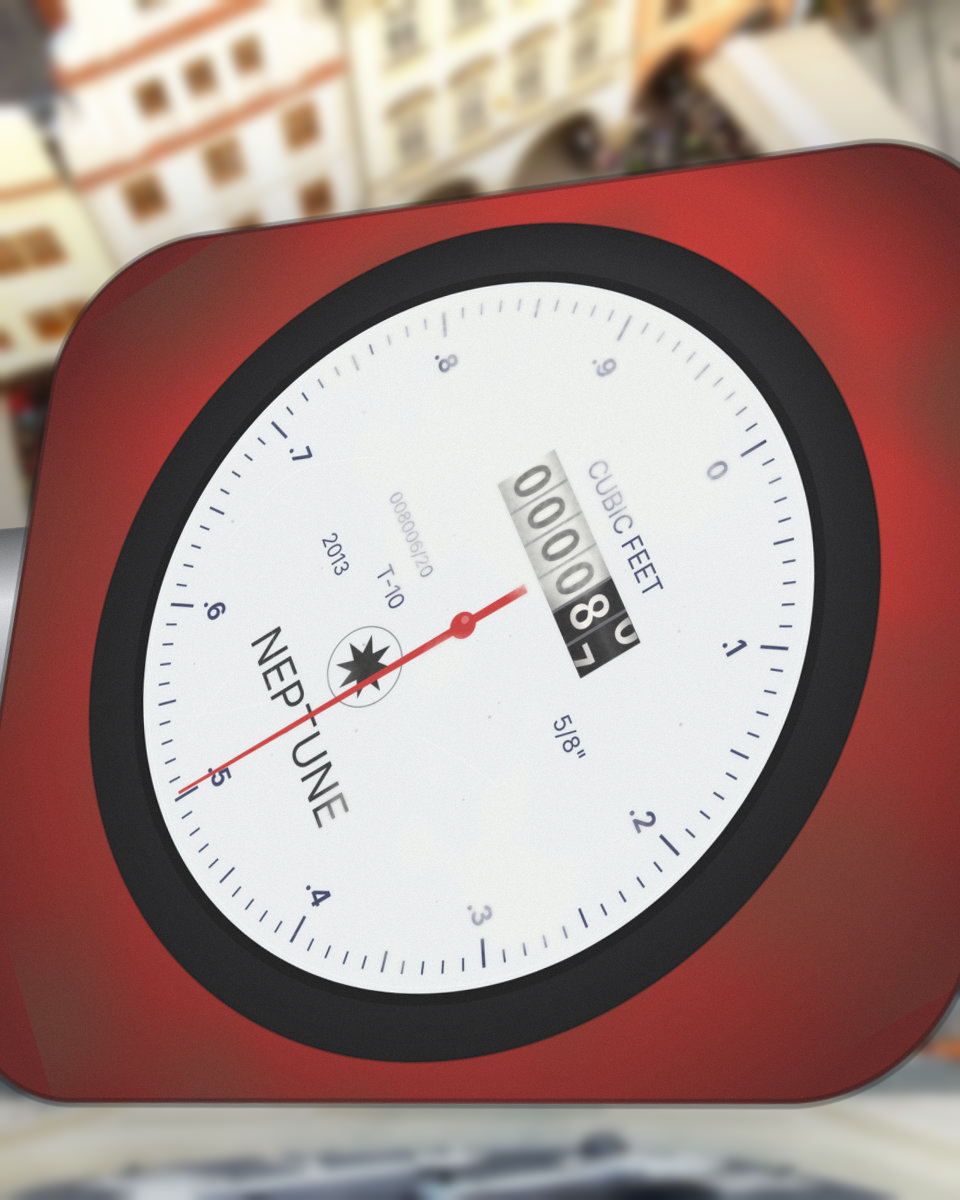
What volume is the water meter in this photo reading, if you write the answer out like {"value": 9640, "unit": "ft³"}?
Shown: {"value": 86.50, "unit": "ft³"}
